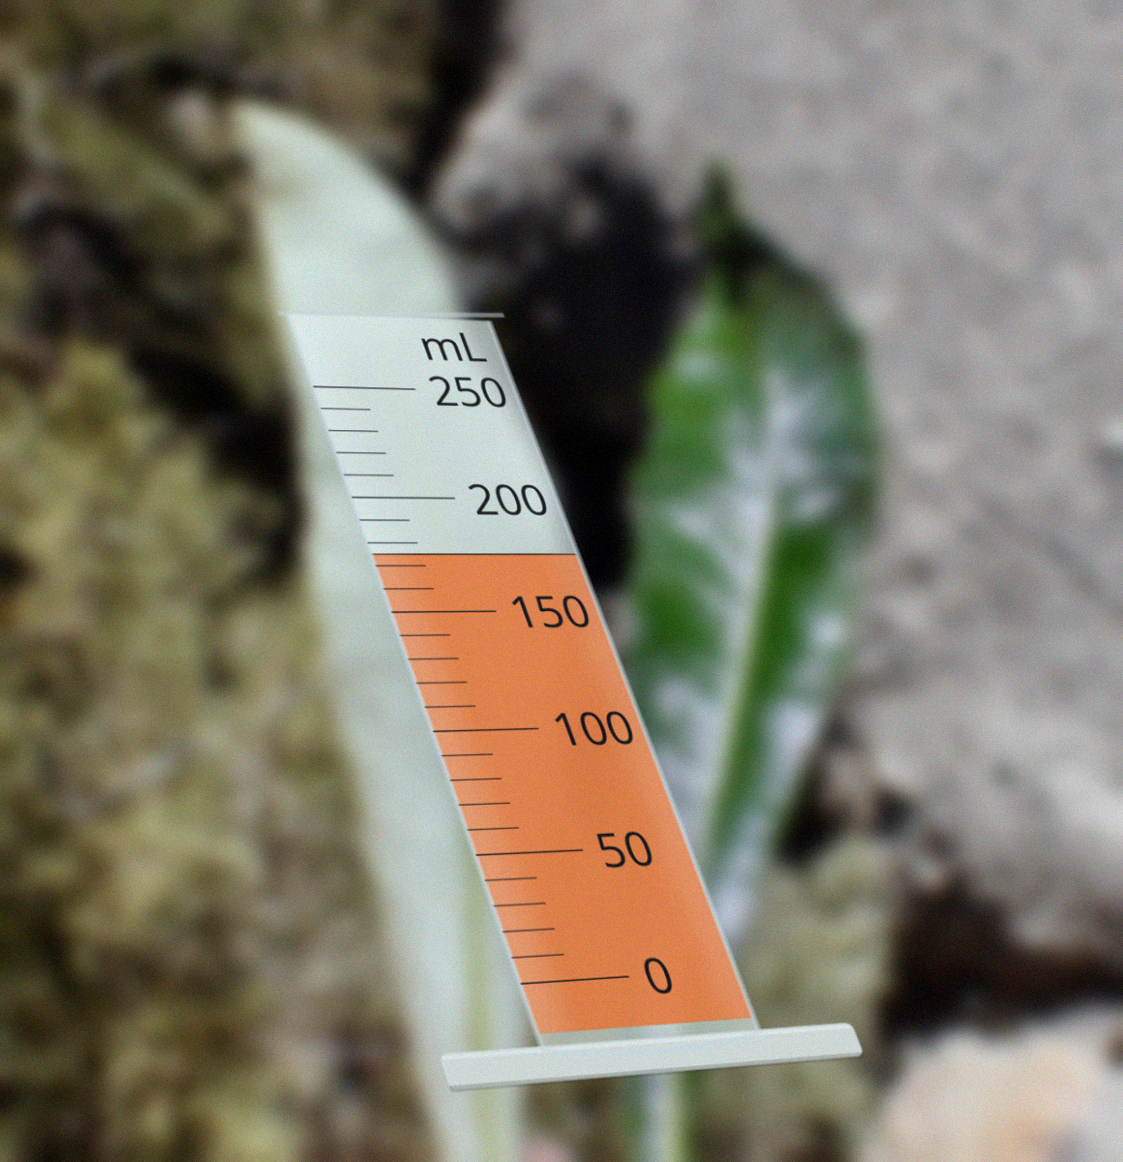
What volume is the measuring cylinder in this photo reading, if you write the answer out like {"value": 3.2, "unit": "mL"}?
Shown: {"value": 175, "unit": "mL"}
